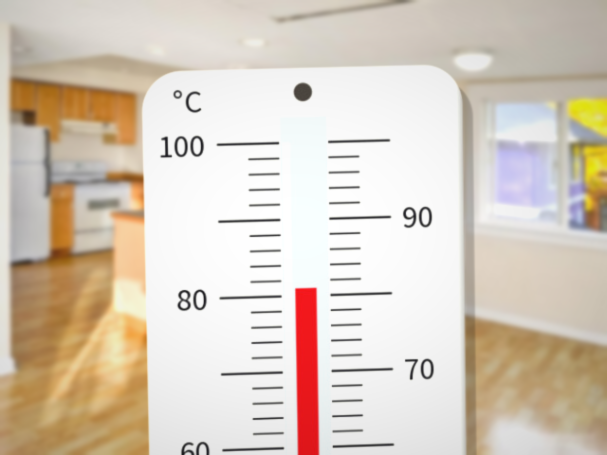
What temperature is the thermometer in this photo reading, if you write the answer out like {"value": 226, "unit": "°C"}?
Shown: {"value": 81, "unit": "°C"}
